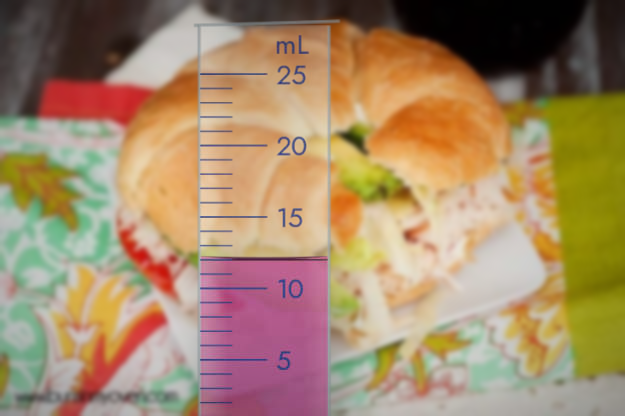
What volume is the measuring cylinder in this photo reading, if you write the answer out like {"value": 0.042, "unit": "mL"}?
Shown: {"value": 12, "unit": "mL"}
